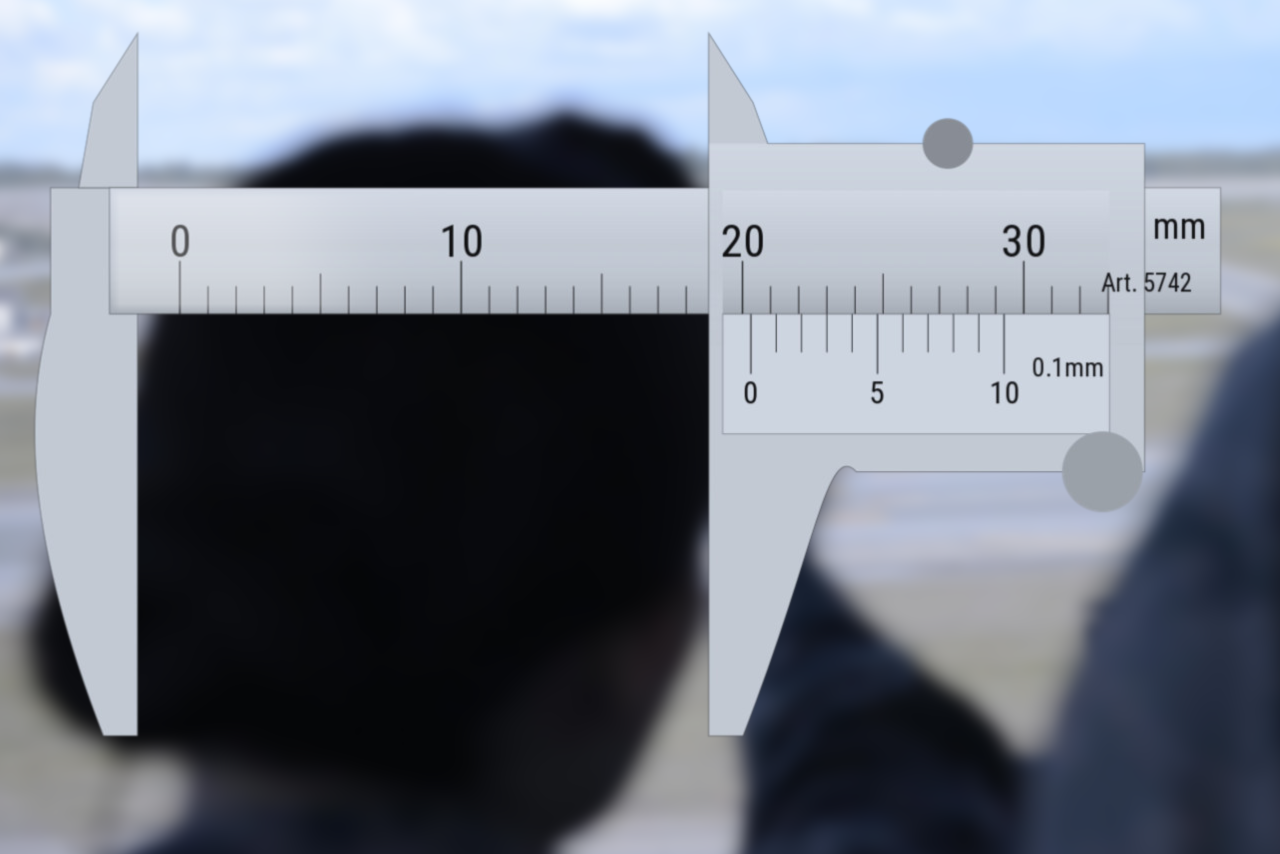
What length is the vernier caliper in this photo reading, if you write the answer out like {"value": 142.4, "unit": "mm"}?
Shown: {"value": 20.3, "unit": "mm"}
